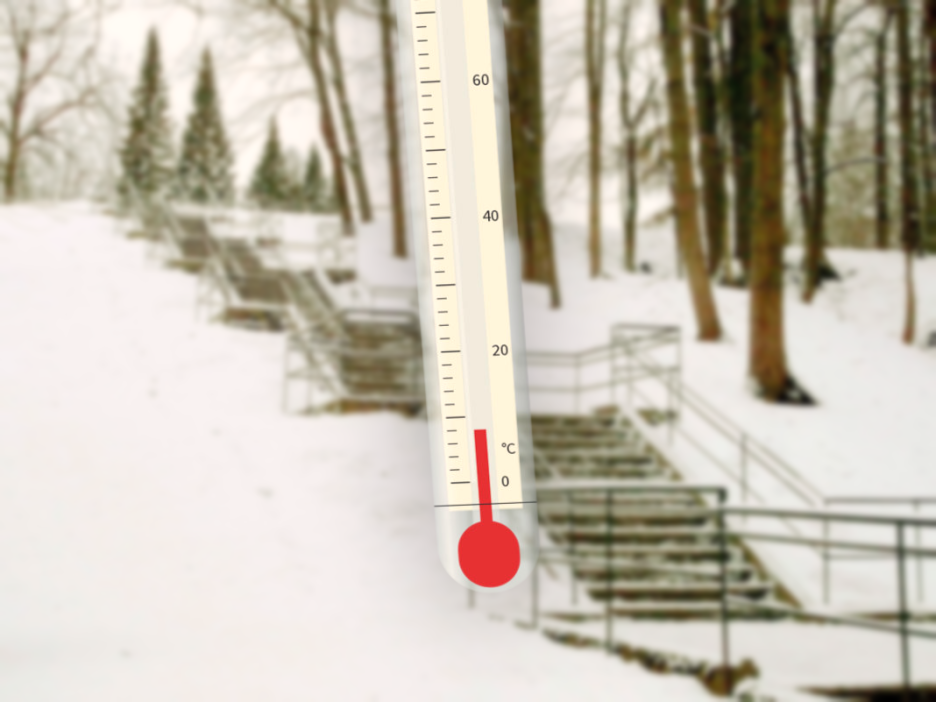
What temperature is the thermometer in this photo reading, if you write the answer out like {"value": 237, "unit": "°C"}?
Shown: {"value": 8, "unit": "°C"}
